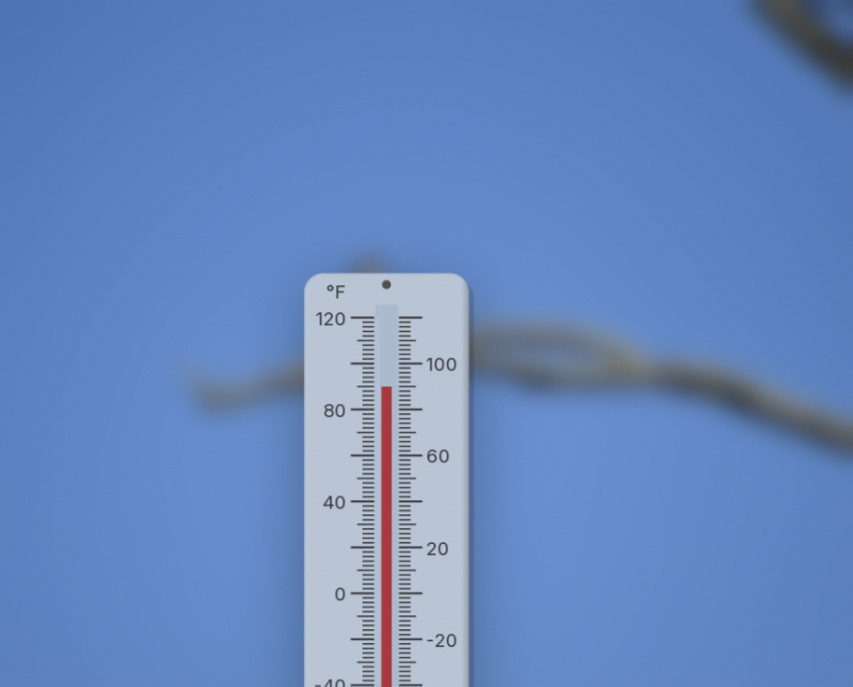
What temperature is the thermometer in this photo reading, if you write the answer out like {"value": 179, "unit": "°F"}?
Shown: {"value": 90, "unit": "°F"}
